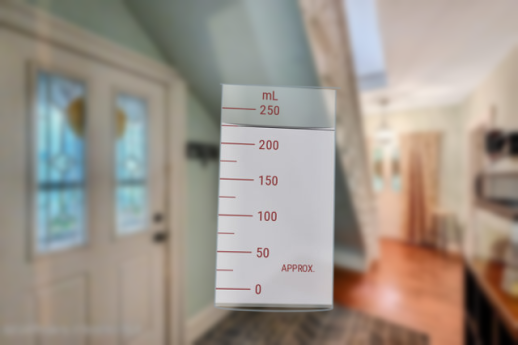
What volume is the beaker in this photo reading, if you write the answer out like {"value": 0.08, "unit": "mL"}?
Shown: {"value": 225, "unit": "mL"}
